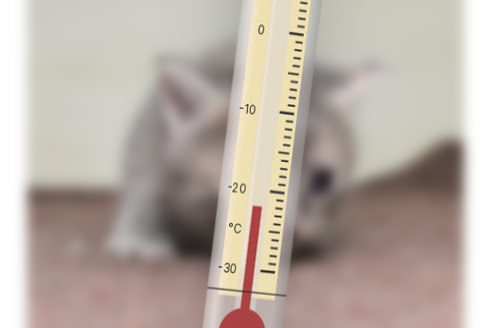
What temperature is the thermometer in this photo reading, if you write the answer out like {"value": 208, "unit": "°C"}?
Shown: {"value": -22, "unit": "°C"}
